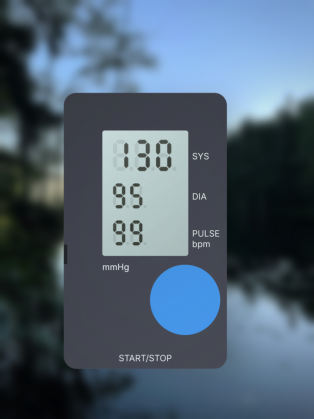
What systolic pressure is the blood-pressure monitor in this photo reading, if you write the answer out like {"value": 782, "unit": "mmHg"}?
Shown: {"value": 130, "unit": "mmHg"}
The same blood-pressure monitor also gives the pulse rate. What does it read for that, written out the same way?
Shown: {"value": 99, "unit": "bpm"}
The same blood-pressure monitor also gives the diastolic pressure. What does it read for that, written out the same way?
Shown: {"value": 95, "unit": "mmHg"}
